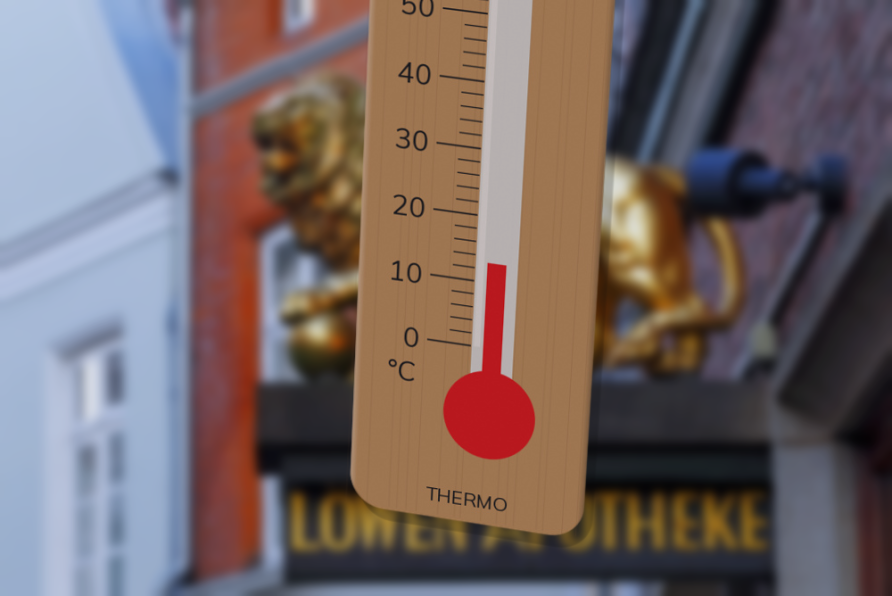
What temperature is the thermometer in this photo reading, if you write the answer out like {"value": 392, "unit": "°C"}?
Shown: {"value": 13, "unit": "°C"}
